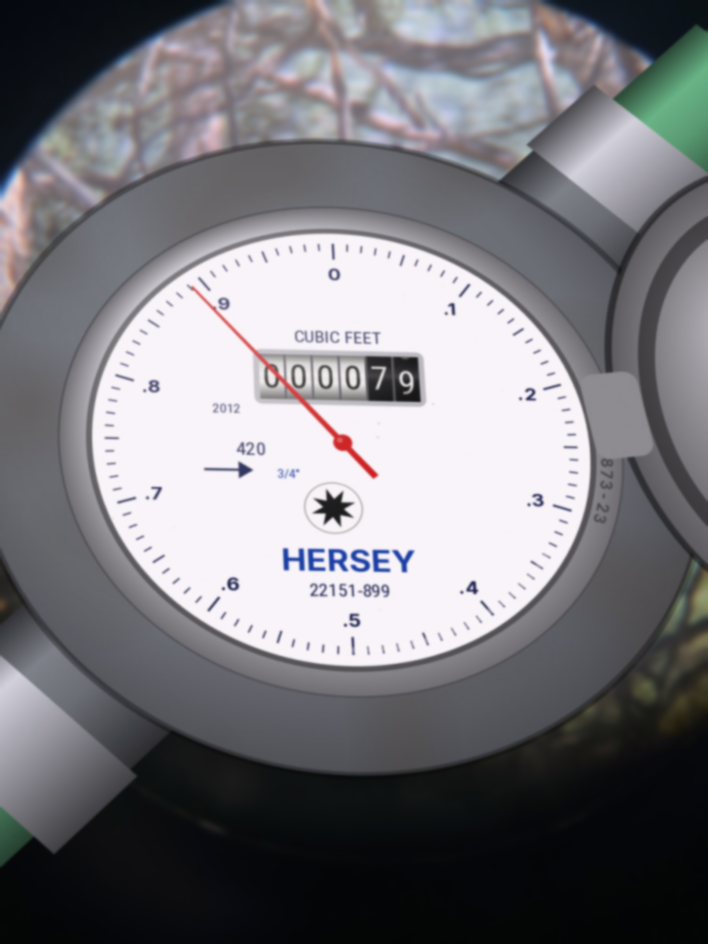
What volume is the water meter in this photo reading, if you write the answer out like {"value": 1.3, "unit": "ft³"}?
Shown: {"value": 78.89, "unit": "ft³"}
